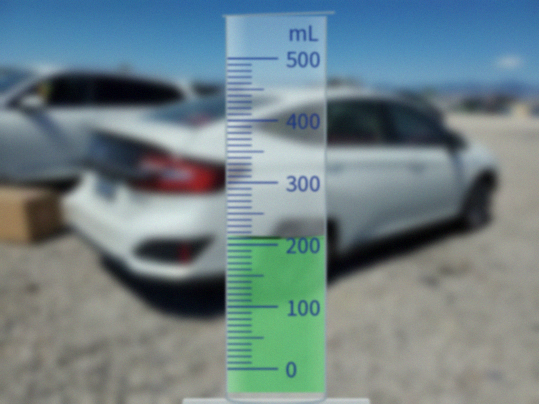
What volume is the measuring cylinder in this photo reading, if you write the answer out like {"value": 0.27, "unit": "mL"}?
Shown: {"value": 210, "unit": "mL"}
